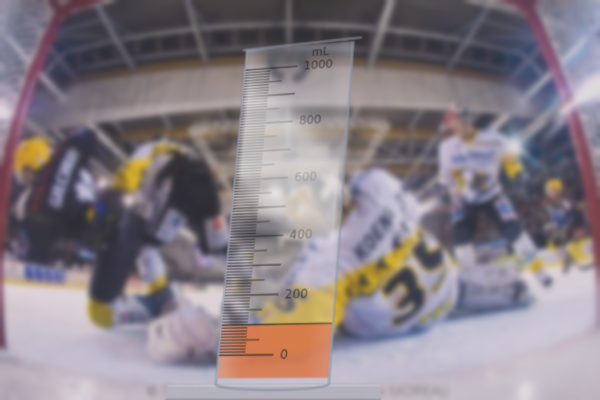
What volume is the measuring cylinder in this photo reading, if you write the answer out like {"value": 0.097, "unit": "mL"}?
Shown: {"value": 100, "unit": "mL"}
